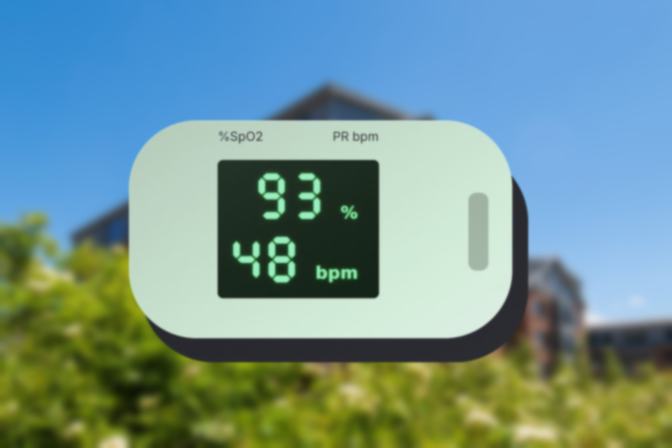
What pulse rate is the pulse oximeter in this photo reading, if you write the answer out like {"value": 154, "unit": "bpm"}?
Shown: {"value": 48, "unit": "bpm"}
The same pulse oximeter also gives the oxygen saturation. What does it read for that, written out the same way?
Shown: {"value": 93, "unit": "%"}
